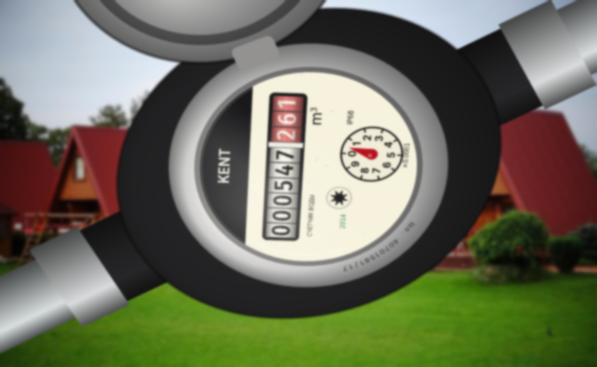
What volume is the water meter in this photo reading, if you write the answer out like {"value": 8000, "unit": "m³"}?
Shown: {"value": 547.2610, "unit": "m³"}
